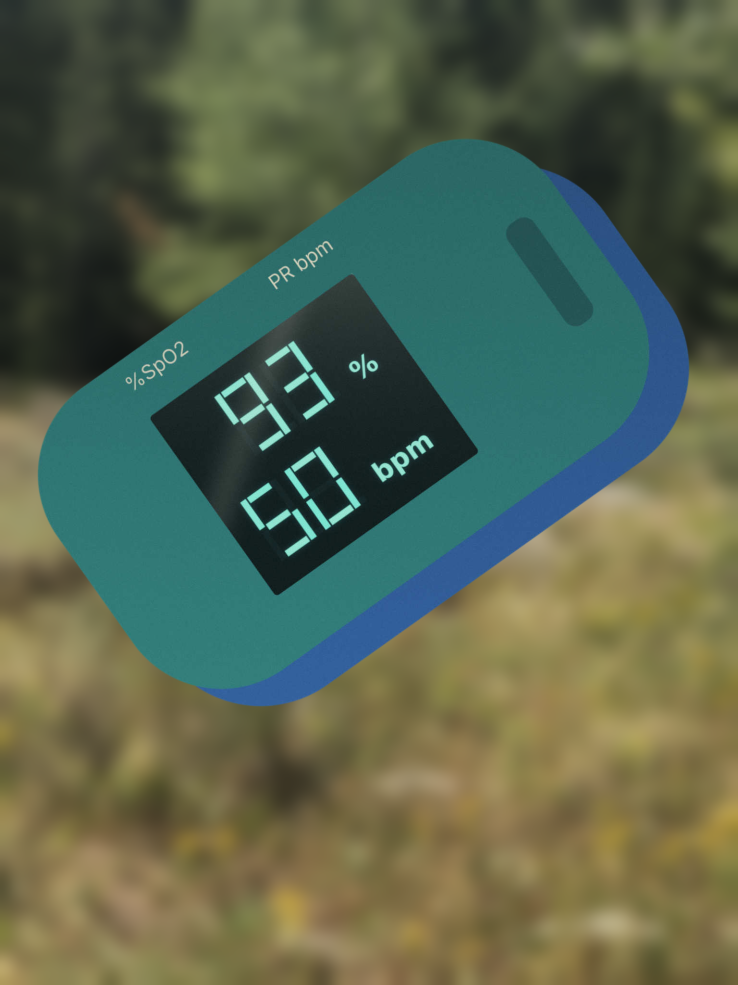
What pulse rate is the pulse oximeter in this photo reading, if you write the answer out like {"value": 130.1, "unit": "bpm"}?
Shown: {"value": 50, "unit": "bpm"}
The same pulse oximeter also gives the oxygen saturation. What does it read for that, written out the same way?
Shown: {"value": 93, "unit": "%"}
